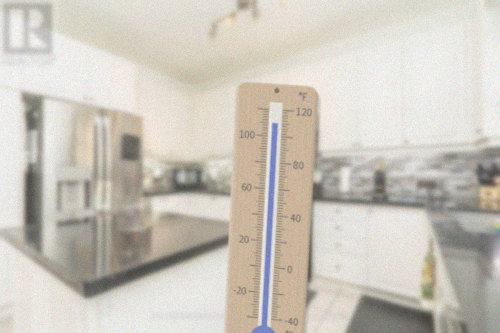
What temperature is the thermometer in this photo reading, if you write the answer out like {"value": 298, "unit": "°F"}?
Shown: {"value": 110, "unit": "°F"}
